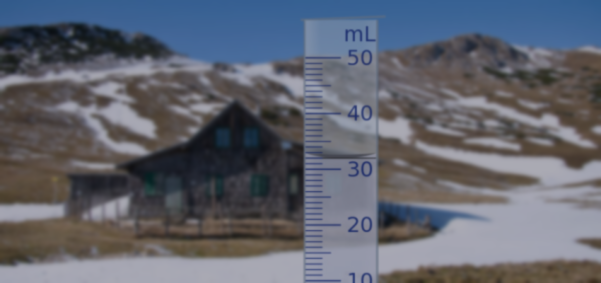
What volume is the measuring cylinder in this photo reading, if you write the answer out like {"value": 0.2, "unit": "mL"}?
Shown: {"value": 32, "unit": "mL"}
